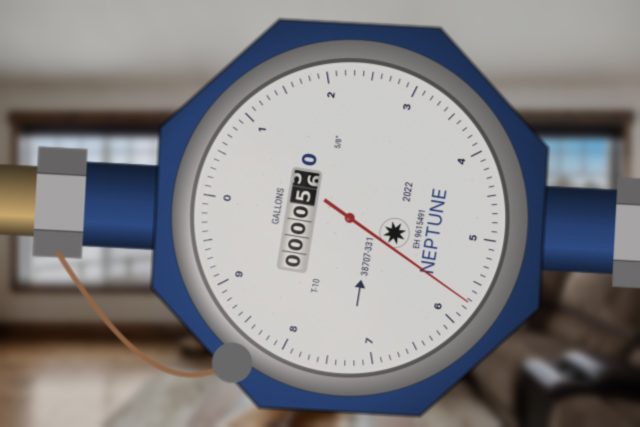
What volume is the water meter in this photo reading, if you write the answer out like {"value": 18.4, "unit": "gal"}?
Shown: {"value": 555.7, "unit": "gal"}
